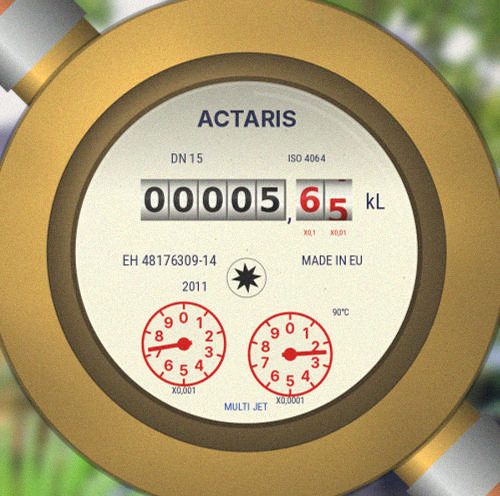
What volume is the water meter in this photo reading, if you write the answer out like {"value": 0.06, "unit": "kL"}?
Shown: {"value": 5.6472, "unit": "kL"}
